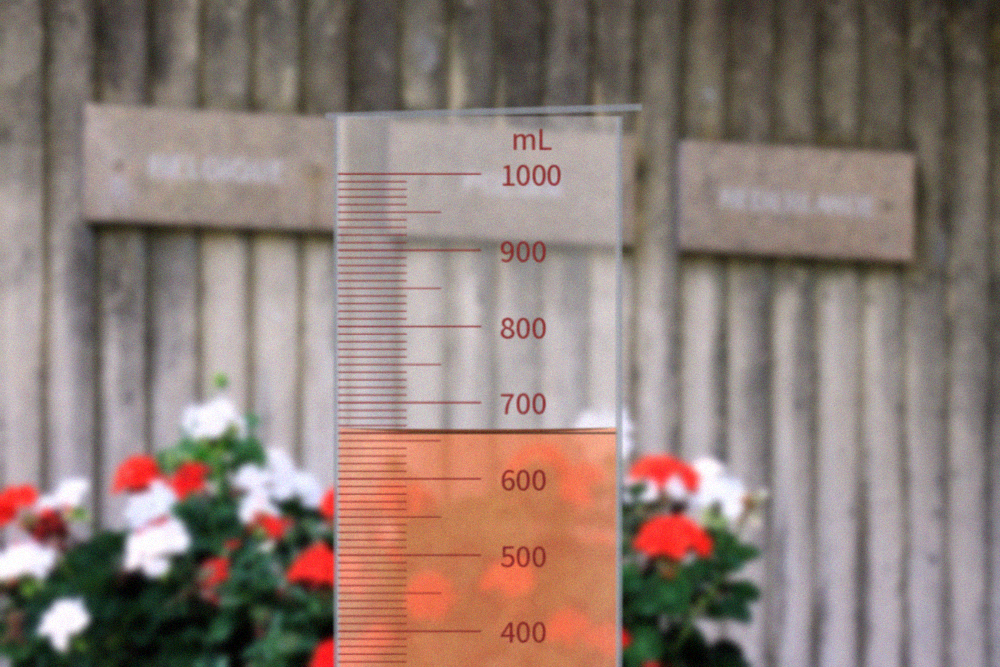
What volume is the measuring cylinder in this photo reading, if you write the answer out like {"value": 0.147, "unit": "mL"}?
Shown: {"value": 660, "unit": "mL"}
